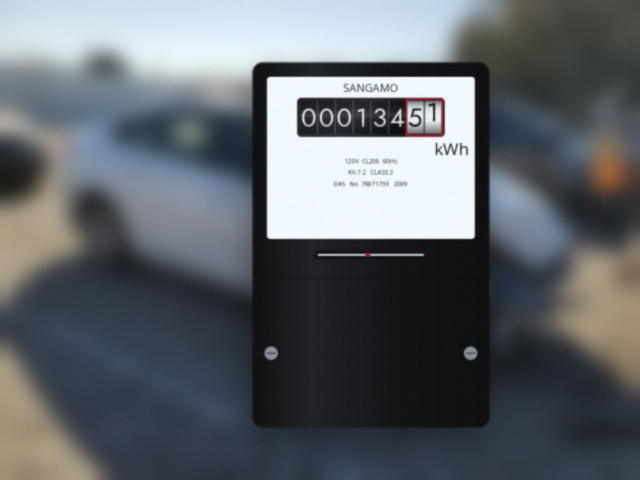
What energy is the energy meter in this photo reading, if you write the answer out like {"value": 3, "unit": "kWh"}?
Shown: {"value": 134.51, "unit": "kWh"}
